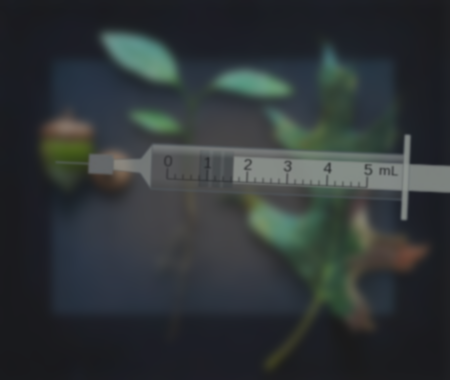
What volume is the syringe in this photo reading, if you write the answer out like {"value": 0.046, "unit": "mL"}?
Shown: {"value": 0.8, "unit": "mL"}
